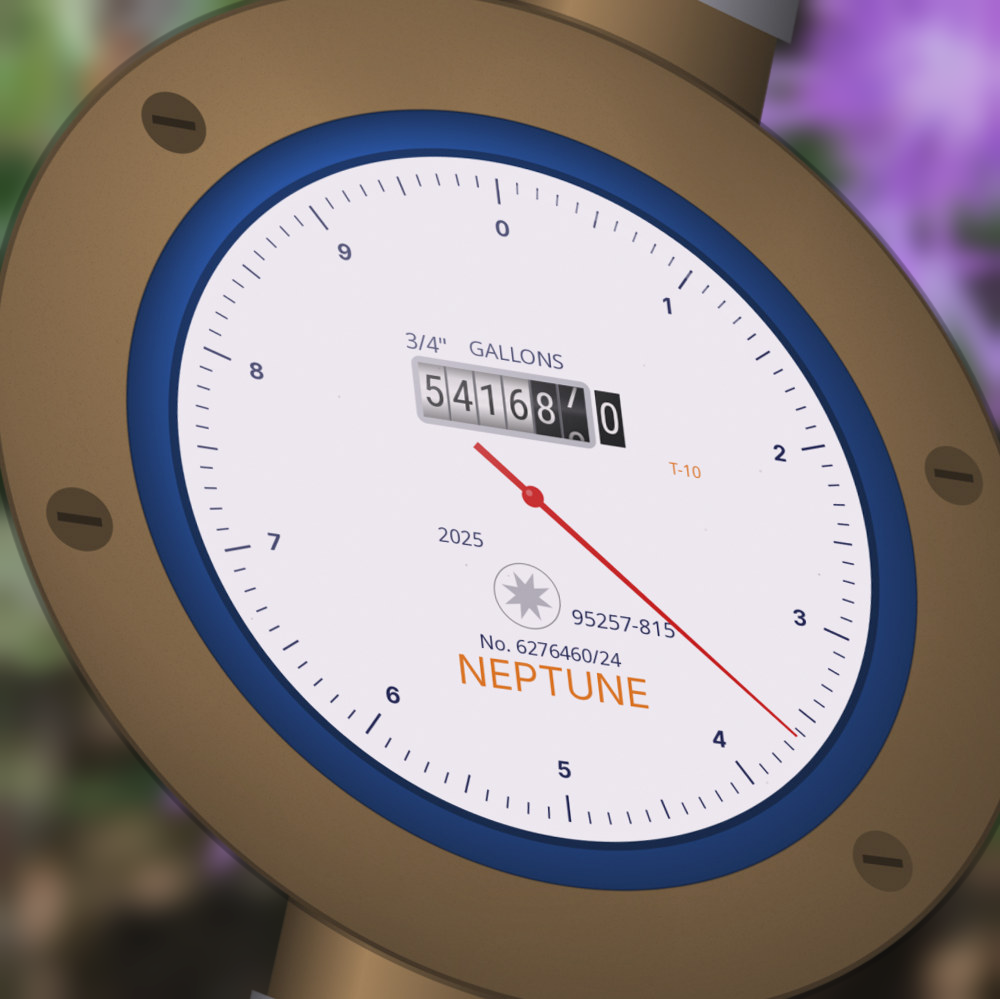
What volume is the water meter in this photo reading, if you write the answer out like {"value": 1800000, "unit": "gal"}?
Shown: {"value": 5416873.6, "unit": "gal"}
